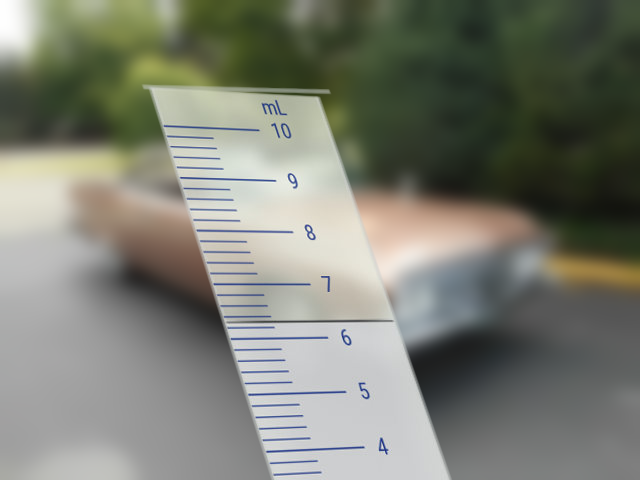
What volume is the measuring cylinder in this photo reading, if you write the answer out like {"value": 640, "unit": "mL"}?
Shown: {"value": 6.3, "unit": "mL"}
